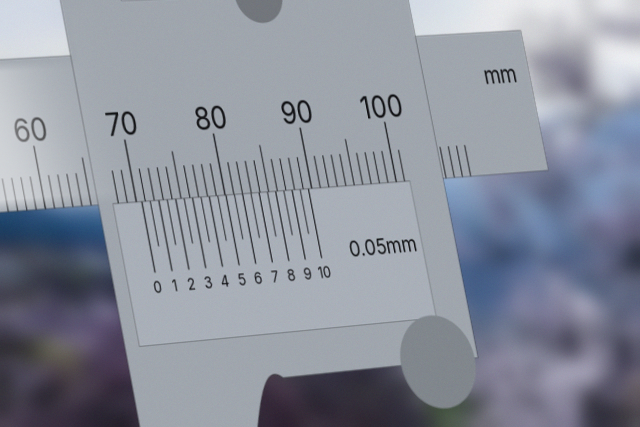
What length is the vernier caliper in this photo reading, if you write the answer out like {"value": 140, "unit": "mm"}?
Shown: {"value": 70.6, "unit": "mm"}
